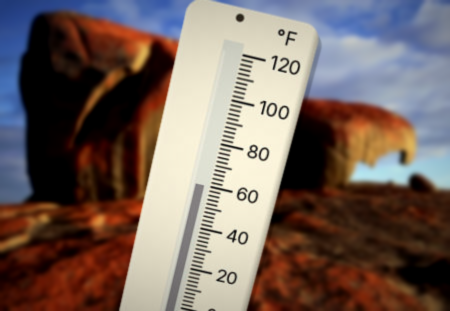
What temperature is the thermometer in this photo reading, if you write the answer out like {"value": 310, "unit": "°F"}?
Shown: {"value": 60, "unit": "°F"}
